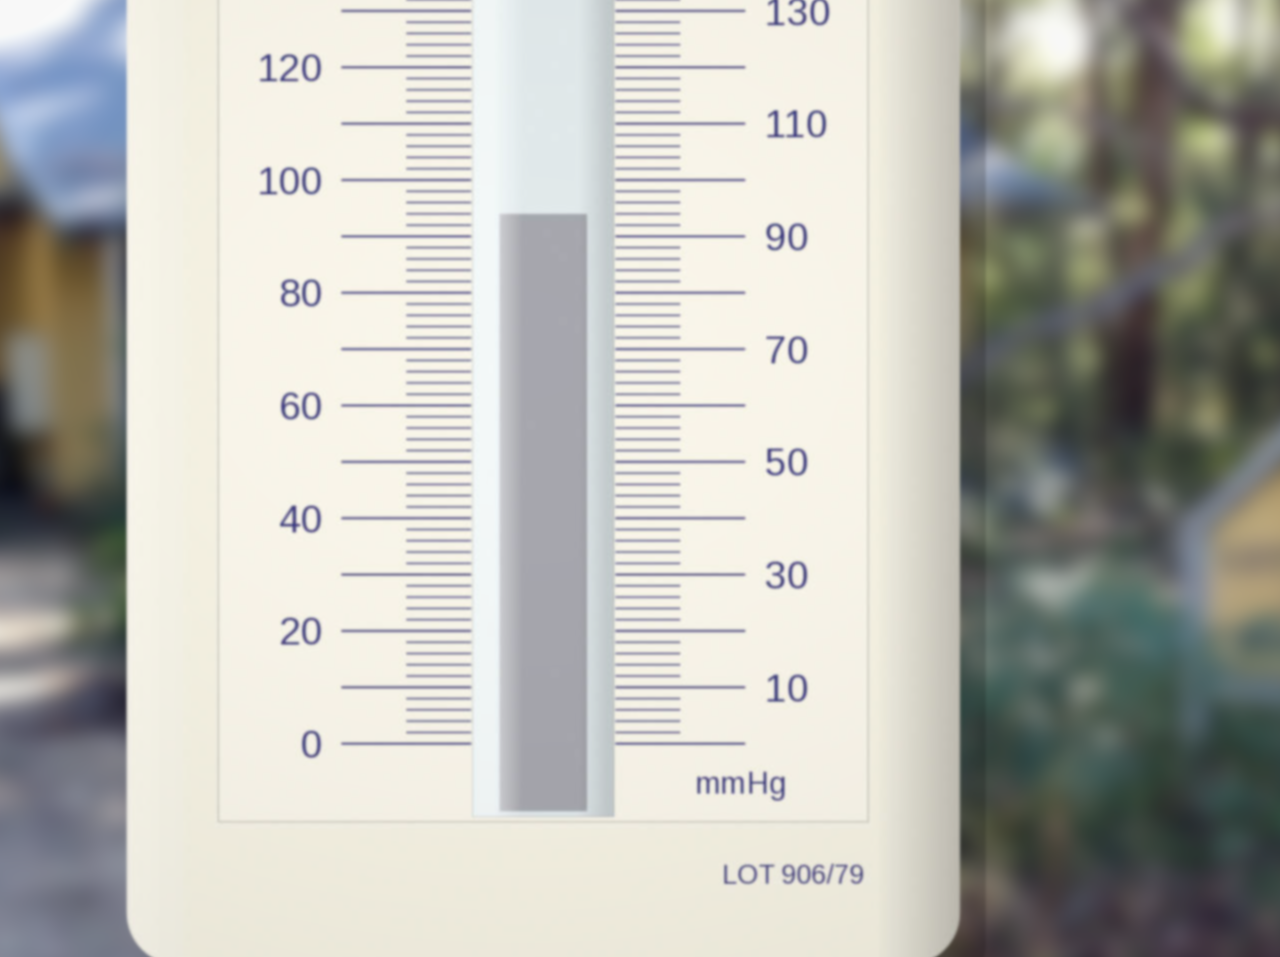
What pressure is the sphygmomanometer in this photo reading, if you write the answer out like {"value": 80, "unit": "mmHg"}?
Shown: {"value": 94, "unit": "mmHg"}
